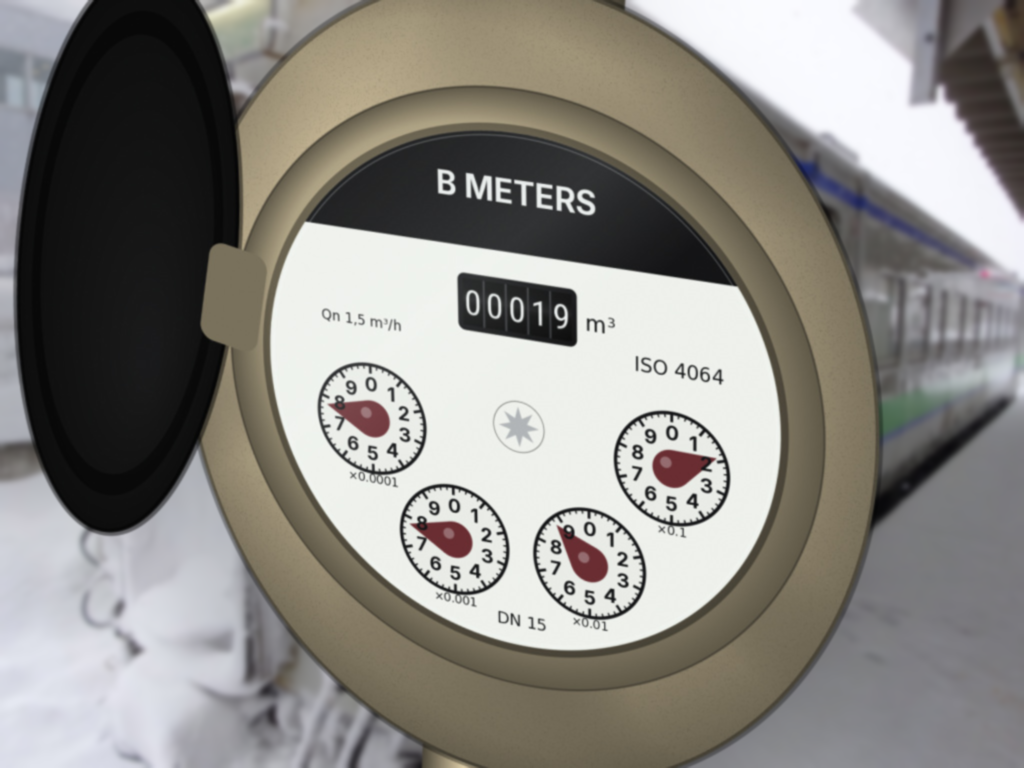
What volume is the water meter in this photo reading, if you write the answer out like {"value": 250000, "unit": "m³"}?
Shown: {"value": 19.1877, "unit": "m³"}
